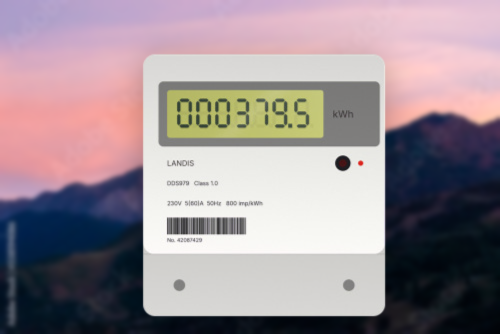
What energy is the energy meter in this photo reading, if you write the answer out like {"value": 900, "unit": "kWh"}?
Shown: {"value": 379.5, "unit": "kWh"}
